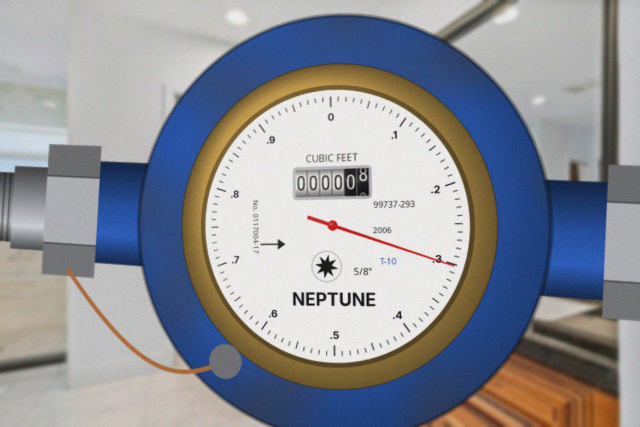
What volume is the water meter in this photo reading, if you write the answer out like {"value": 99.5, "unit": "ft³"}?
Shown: {"value": 8.30, "unit": "ft³"}
